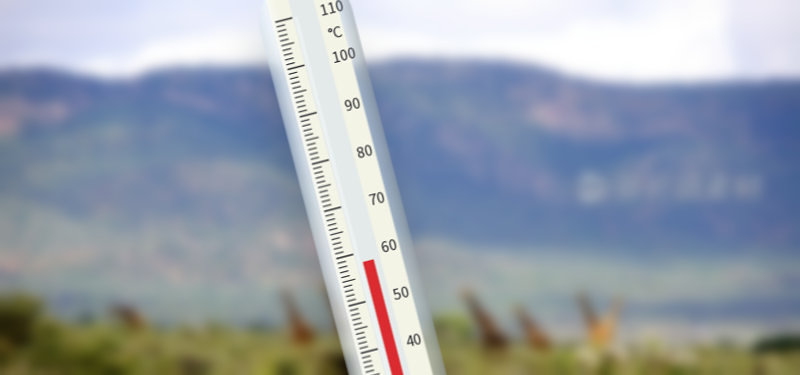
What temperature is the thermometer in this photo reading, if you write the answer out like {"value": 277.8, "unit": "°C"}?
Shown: {"value": 58, "unit": "°C"}
